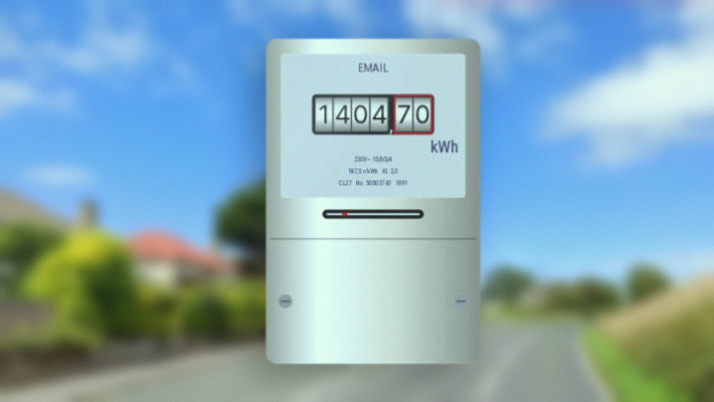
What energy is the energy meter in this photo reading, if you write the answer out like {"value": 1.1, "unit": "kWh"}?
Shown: {"value": 1404.70, "unit": "kWh"}
